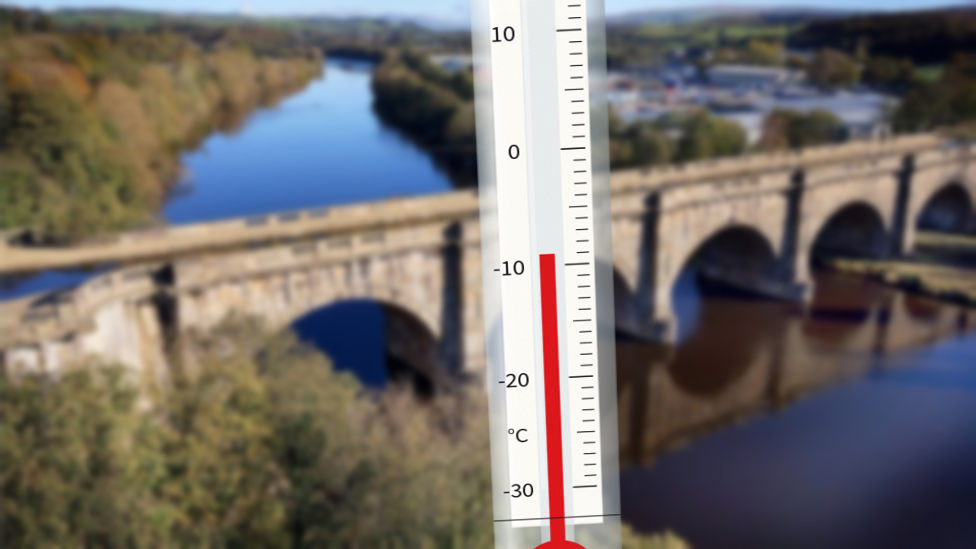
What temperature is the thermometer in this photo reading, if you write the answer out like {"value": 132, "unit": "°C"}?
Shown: {"value": -9, "unit": "°C"}
